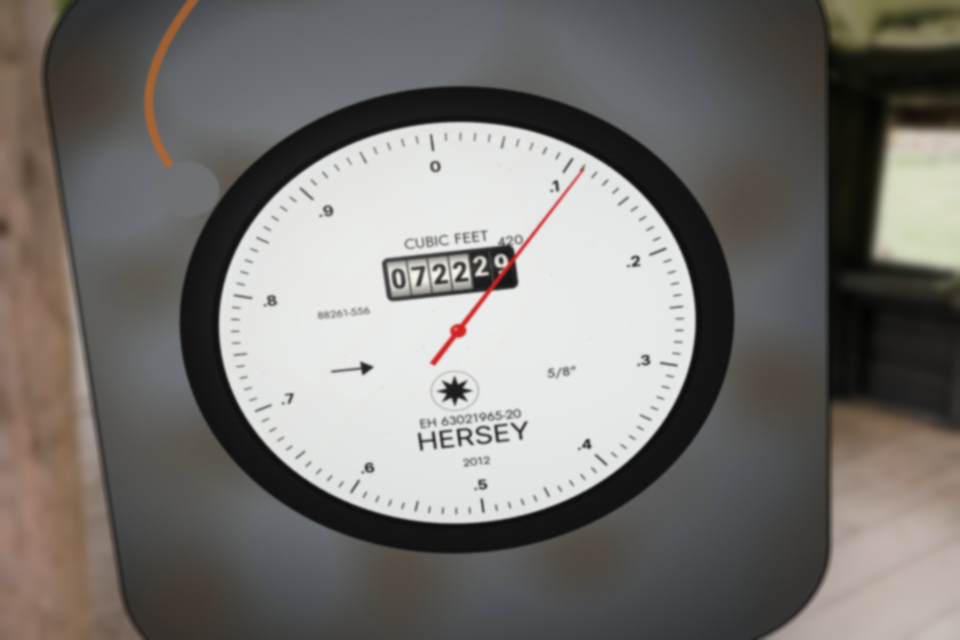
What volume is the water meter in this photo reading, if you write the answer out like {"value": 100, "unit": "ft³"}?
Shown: {"value": 72229.11, "unit": "ft³"}
